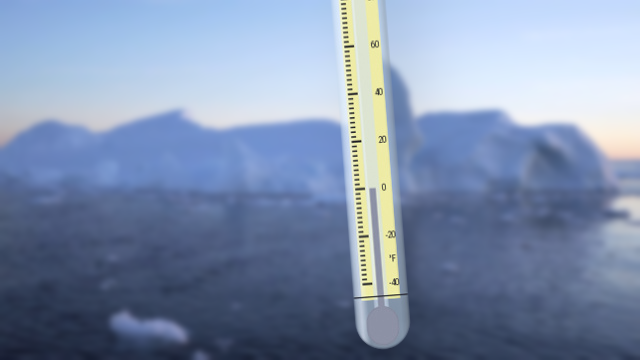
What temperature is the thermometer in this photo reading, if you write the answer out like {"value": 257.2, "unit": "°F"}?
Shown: {"value": 0, "unit": "°F"}
